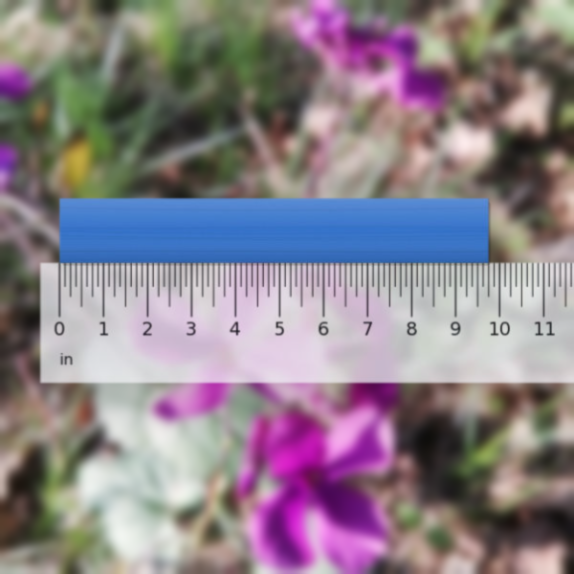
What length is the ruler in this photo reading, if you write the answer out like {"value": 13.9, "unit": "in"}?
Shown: {"value": 9.75, "unit": "in"}
